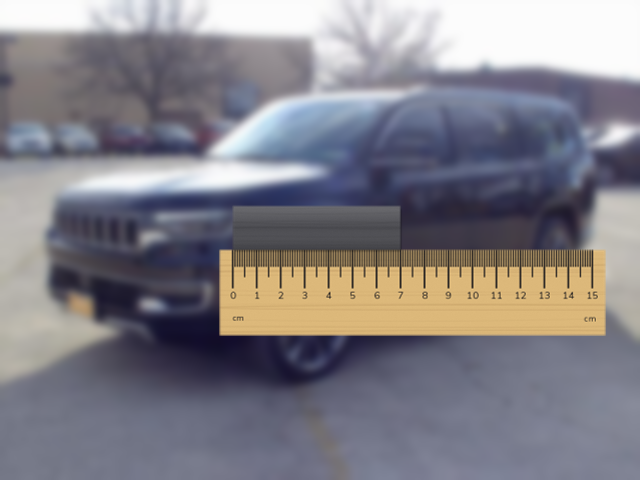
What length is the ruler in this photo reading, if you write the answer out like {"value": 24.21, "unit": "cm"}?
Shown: {"value": 7, "unit": "cm"}
